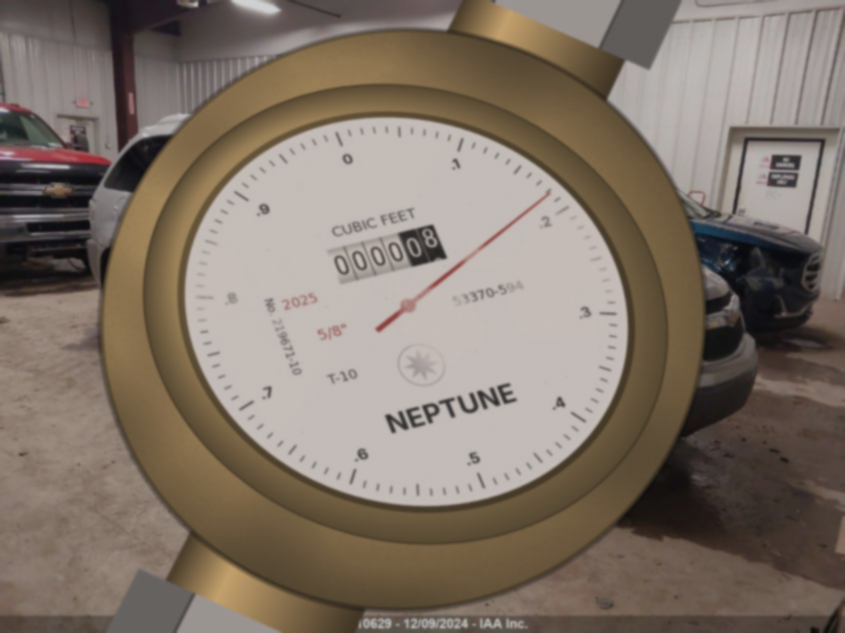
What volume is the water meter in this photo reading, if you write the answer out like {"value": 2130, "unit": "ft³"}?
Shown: {"value": 8.18, "unit": "ft³"}
